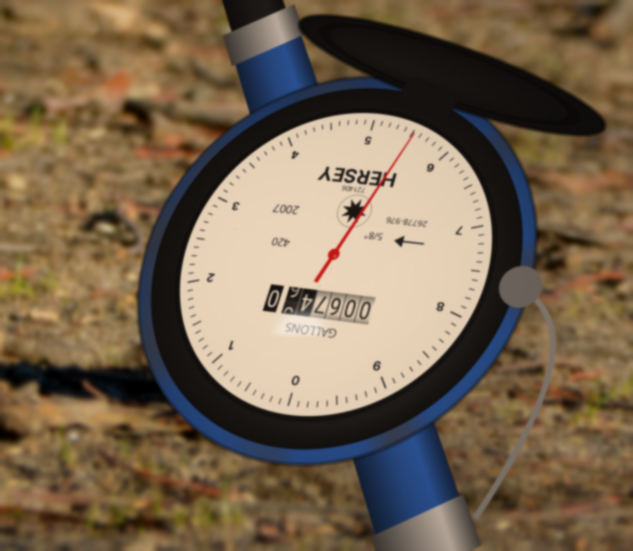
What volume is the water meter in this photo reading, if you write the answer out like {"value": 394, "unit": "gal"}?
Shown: {"value": 67455.5, "unit": "gal"}
